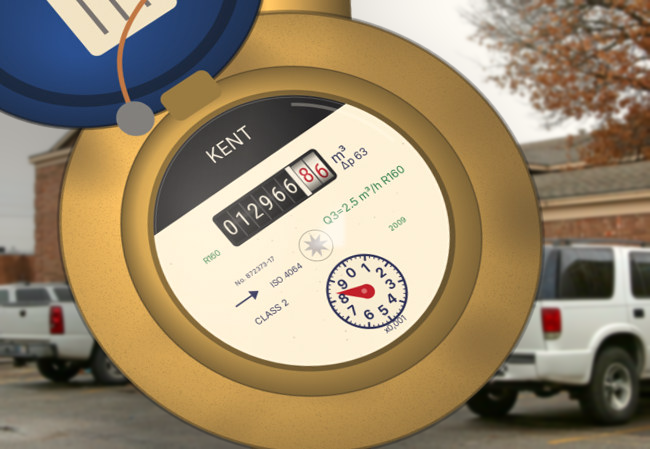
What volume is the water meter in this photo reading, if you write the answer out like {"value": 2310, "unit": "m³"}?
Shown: {"value": 12966.858, "unit": "m³"}
